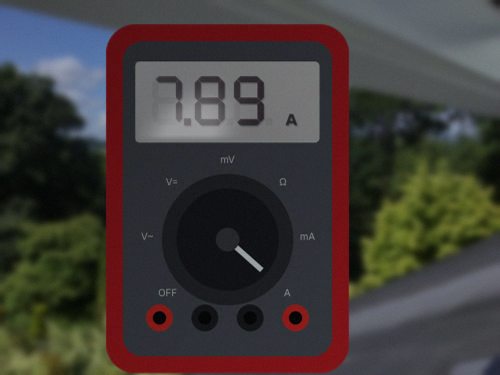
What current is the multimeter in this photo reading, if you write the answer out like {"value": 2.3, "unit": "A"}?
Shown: {"value": 7.89, "unit": "A"}
